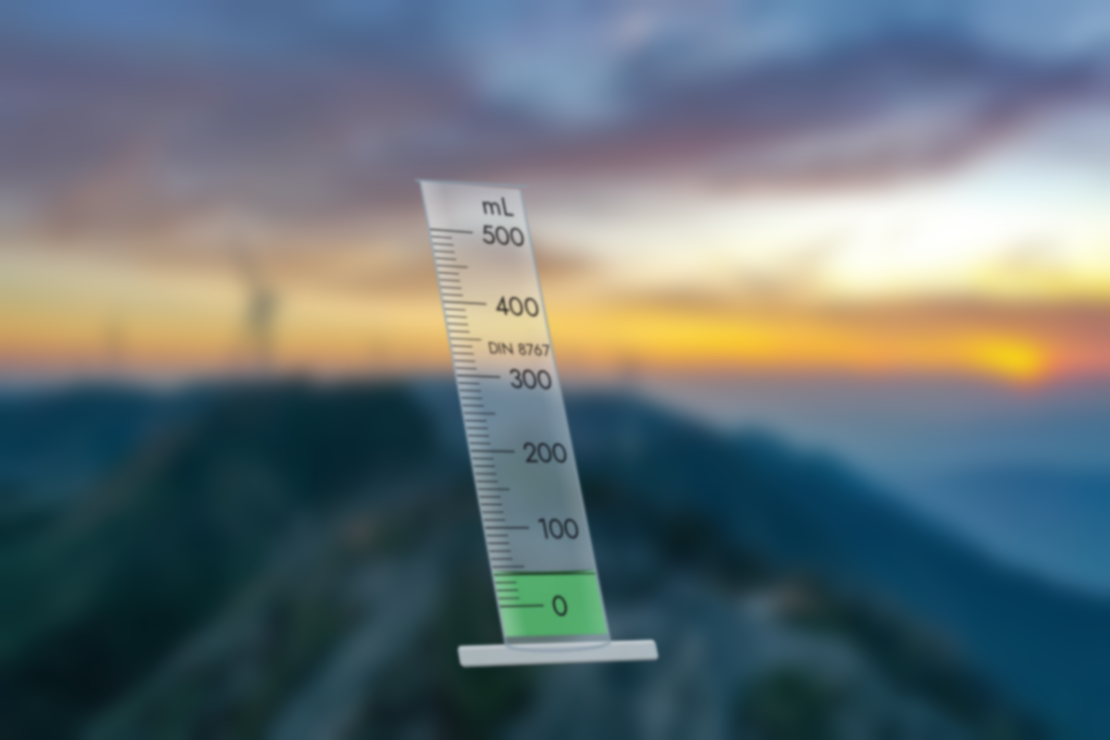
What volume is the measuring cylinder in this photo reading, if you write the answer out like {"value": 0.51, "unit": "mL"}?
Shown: {"value": 40, "unit": "mL"}
